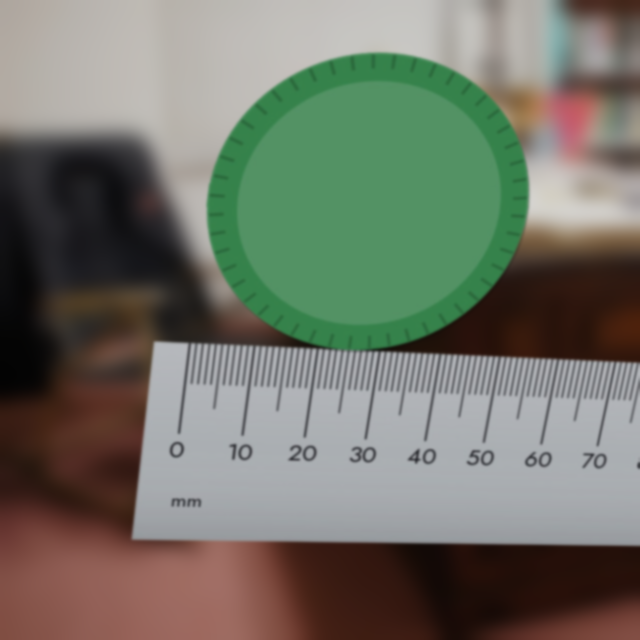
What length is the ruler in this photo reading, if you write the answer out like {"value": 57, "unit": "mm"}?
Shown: {"value": 50, "unit": "mm"}
